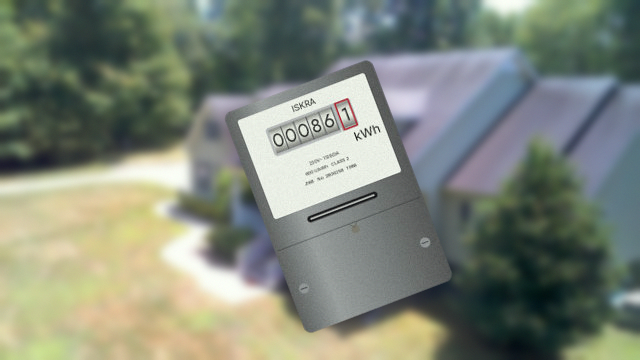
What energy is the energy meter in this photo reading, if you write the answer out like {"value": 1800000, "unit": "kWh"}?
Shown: {"value": 86.1, "unit": "kWh"}
